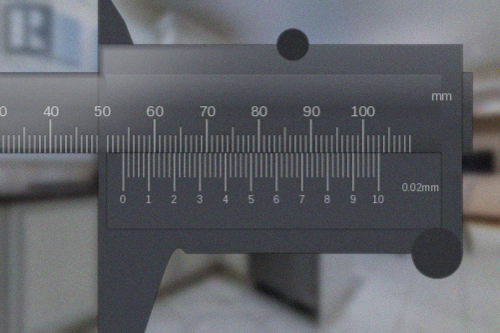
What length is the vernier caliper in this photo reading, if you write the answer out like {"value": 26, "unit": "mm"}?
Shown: {"value": 54.0, "unit": "mm"}
